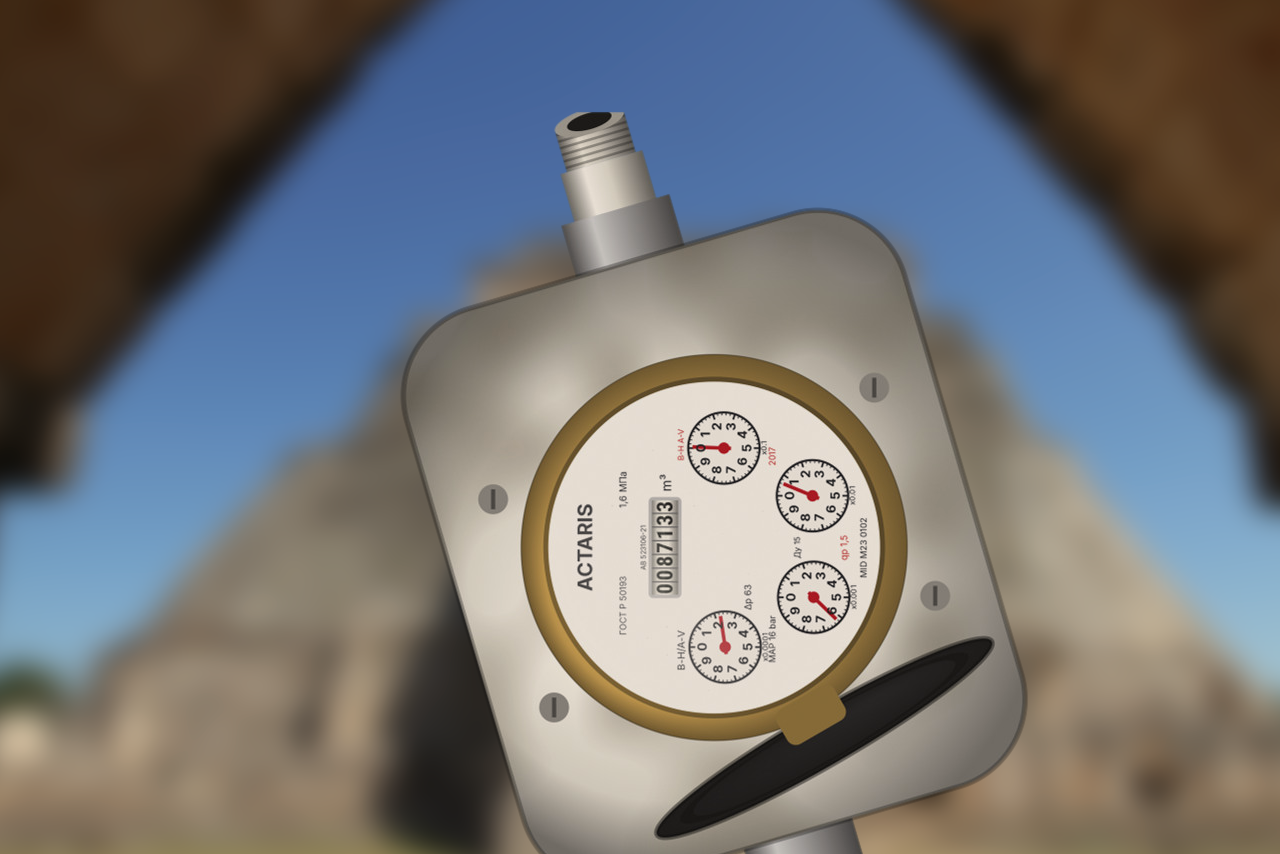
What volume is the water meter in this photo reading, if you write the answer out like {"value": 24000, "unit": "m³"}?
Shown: {"value": 87133.0062, "unit": "m³"}
